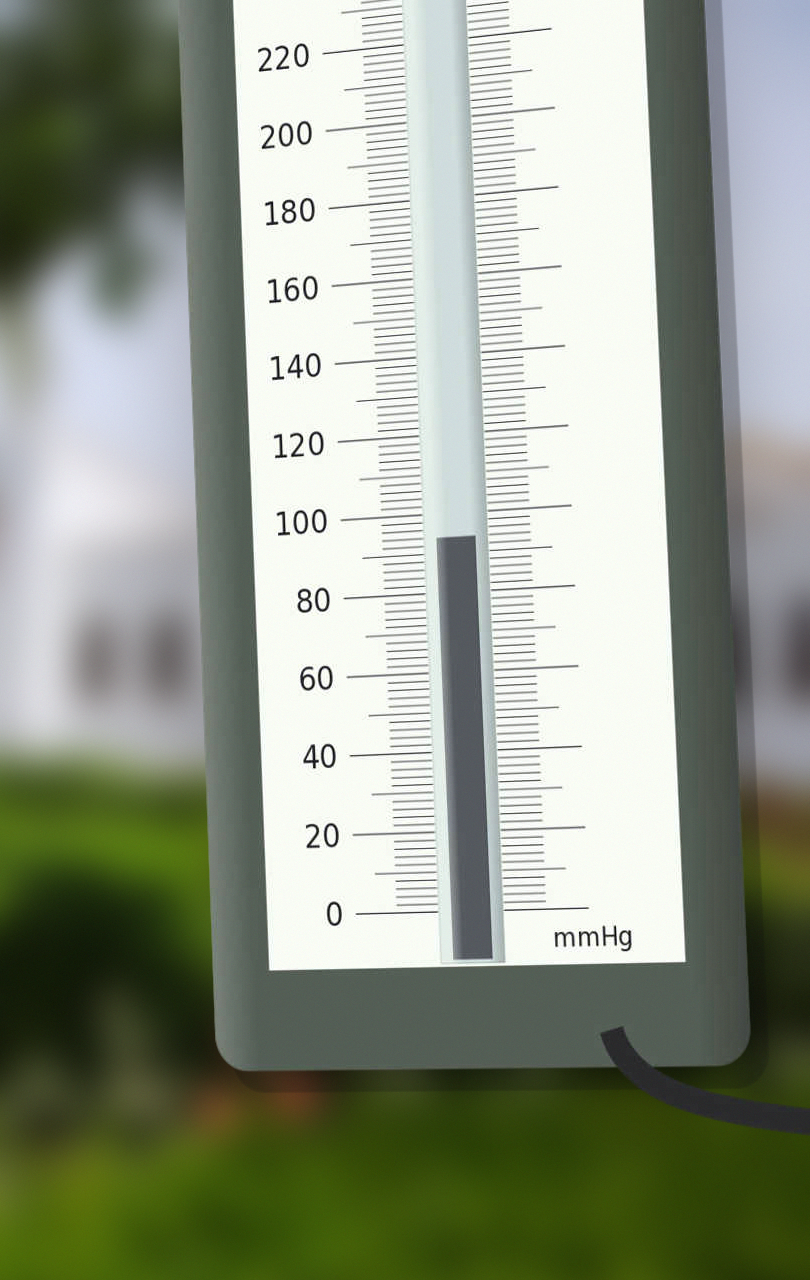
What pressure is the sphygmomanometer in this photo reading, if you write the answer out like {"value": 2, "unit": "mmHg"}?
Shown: {"value": 94, "unit": "mmHg"}
